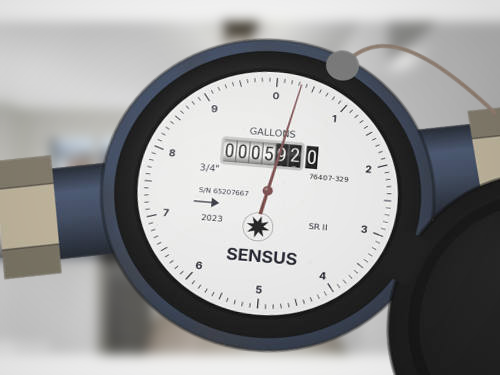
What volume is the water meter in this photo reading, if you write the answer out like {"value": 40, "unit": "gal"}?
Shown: {"value": 5920.3, "unit": "gal"}
